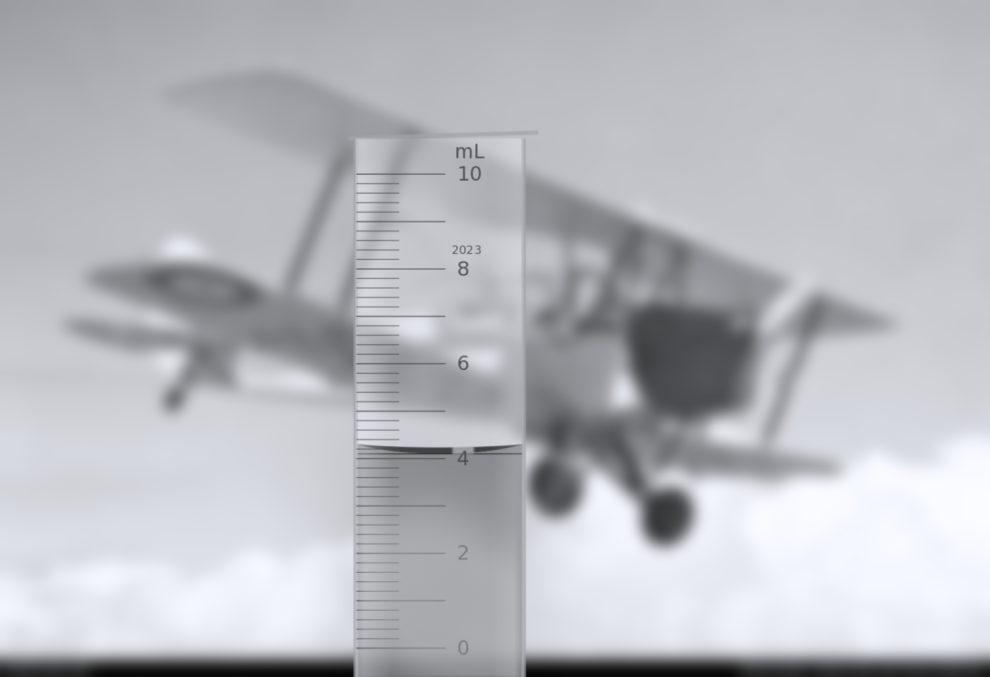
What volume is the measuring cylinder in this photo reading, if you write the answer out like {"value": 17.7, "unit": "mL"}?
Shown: {"value": 4.1, "unit": "mL"}
